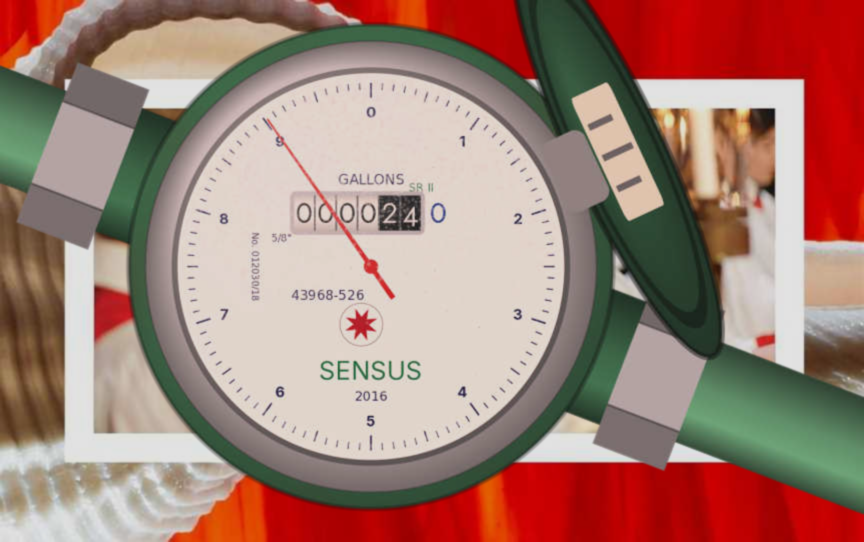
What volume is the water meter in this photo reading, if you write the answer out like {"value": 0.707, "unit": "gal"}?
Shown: {"value": 239.0, "unit": "gal"}
